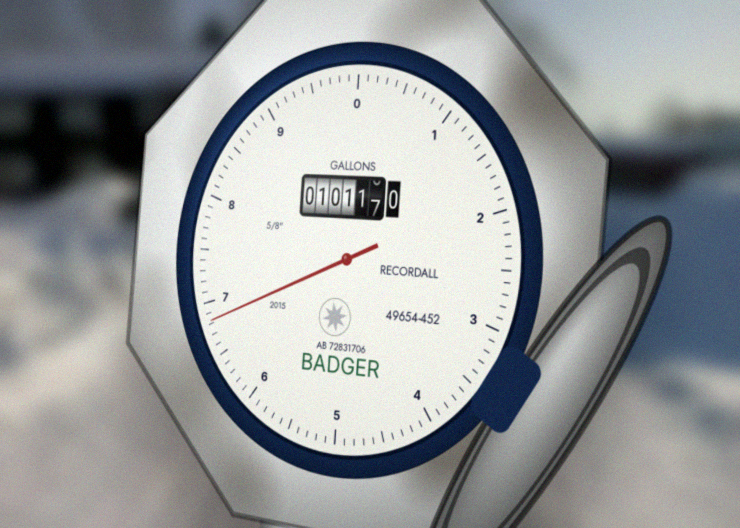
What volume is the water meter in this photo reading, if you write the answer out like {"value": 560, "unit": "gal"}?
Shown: {"value": 101166.8, "unit": "gal"}
